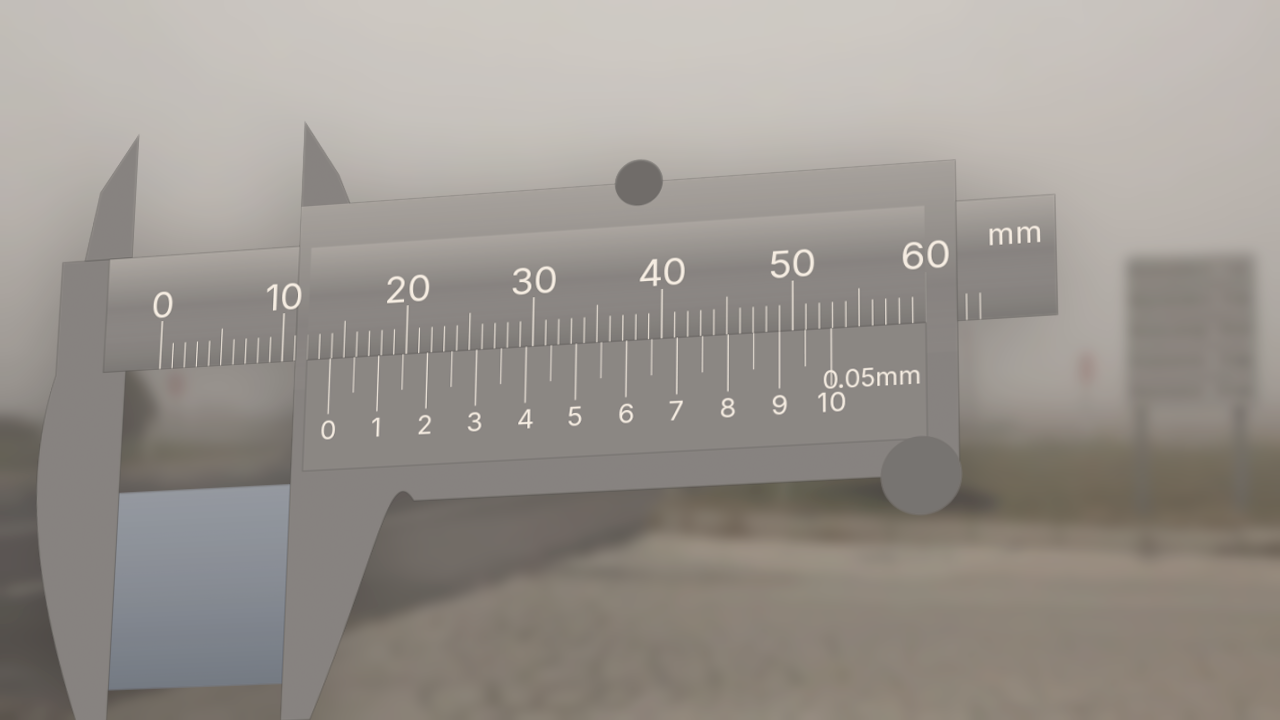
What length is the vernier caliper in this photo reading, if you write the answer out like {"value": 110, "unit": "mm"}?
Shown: {"value": 13.9, "unit": "mm"}
